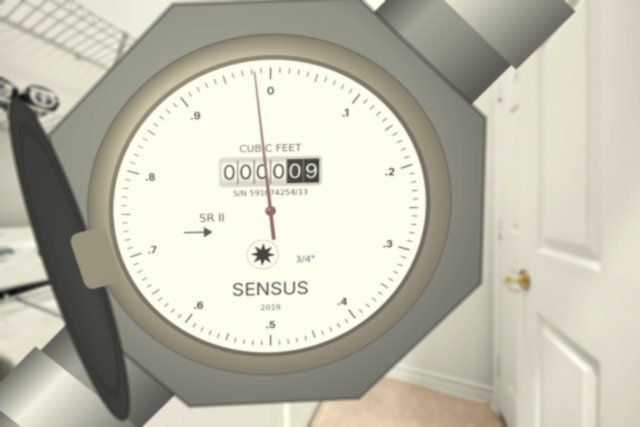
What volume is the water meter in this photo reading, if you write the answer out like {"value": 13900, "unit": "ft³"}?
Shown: {"value": 8.98, "unit": "ft³"}
